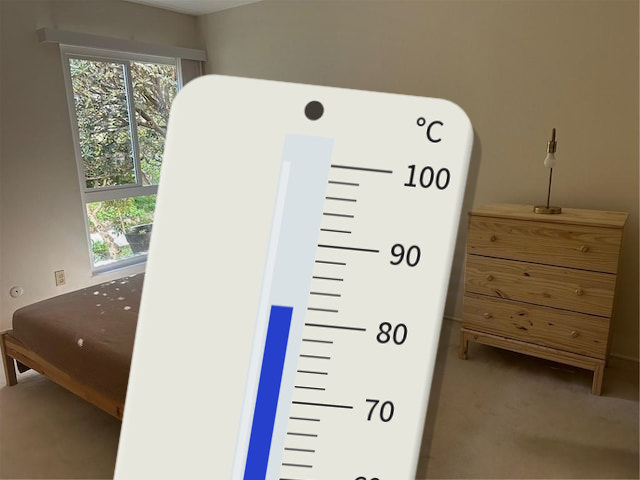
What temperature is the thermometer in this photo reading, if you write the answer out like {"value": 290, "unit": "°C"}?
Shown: {"value": 82, "unit": "°C"}
